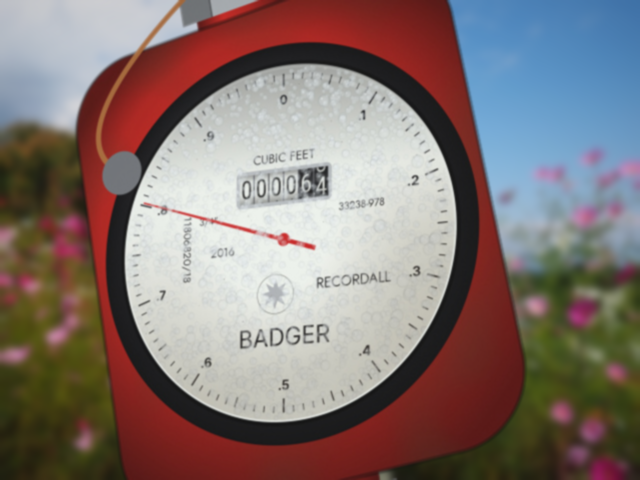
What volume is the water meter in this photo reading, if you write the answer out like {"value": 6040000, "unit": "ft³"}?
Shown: {"value": 63.80, "unit": "ft³"}
